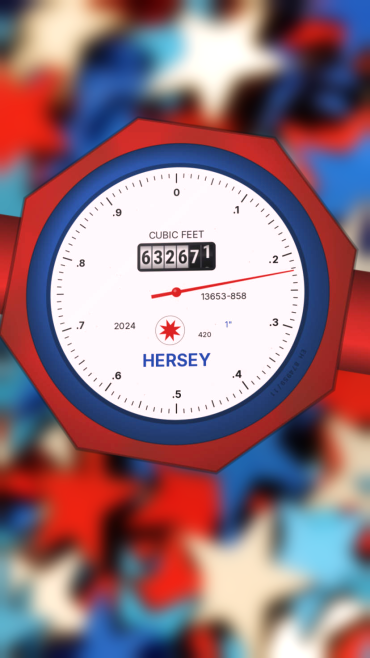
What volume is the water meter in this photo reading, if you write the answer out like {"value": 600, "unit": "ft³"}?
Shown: {"value": 632671.22, "unit": "ft³"}
